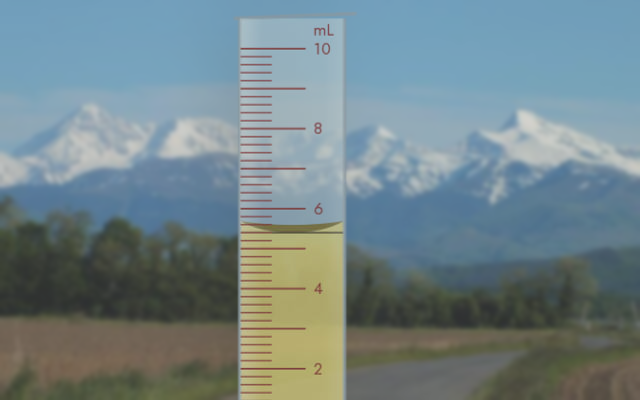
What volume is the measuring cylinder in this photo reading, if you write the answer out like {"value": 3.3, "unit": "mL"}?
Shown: {"value": 5.4, "unit": "mL"}
